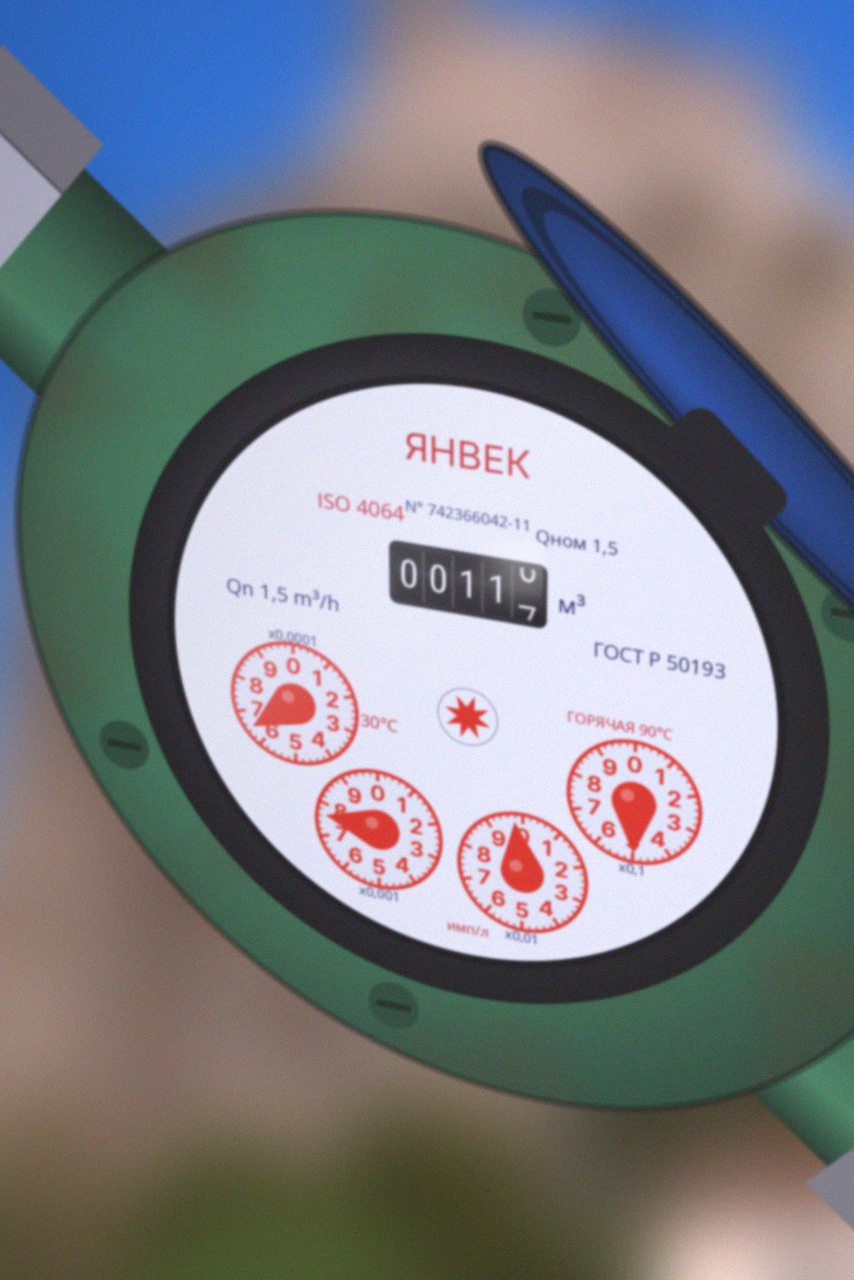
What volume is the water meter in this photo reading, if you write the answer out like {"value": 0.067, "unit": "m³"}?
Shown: {"value": 116.4976, "unit": "m³"}
